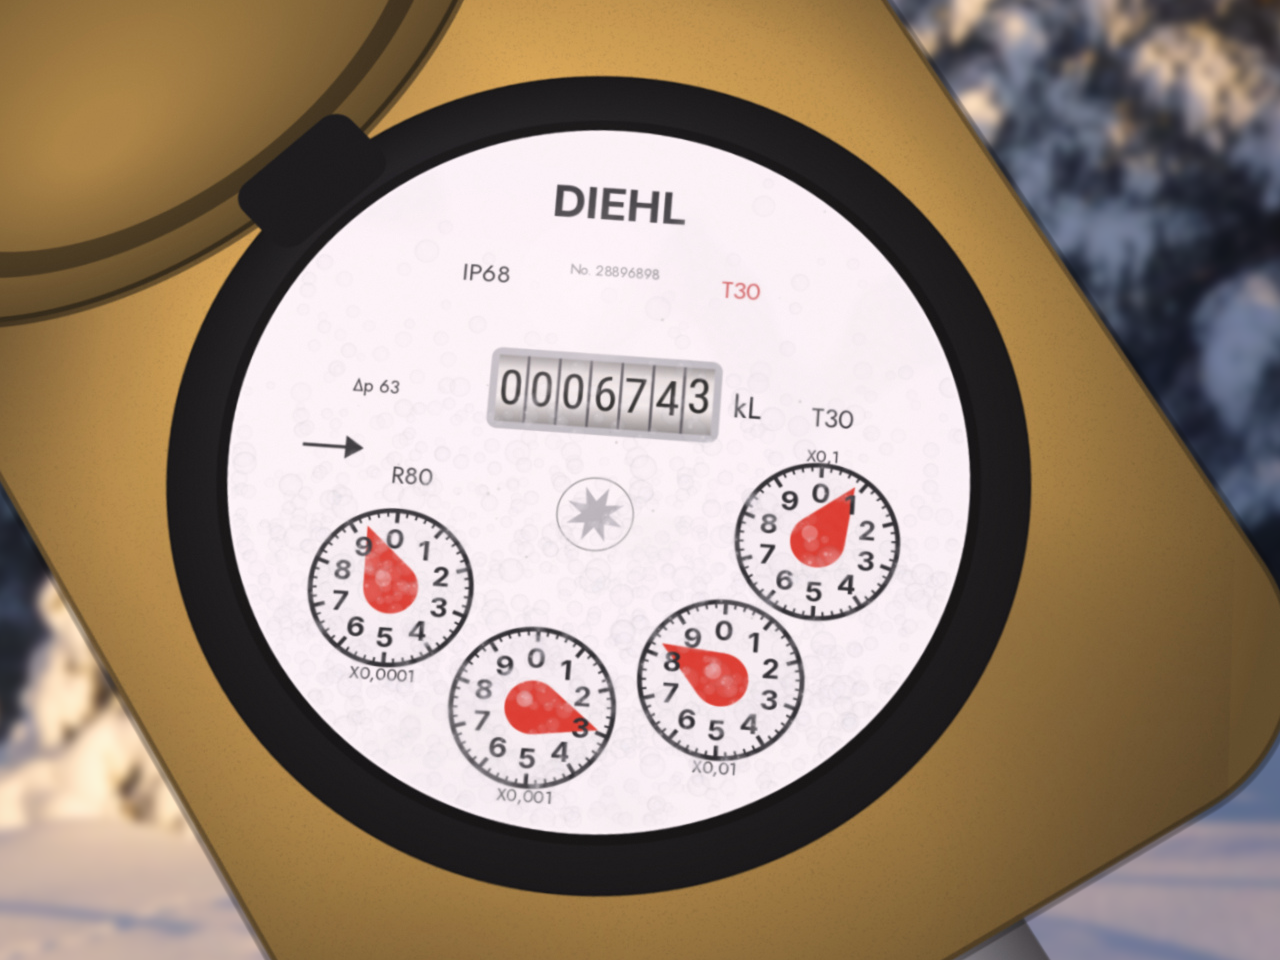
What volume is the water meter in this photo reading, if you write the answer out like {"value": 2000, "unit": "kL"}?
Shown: {"value": 6743.0829, "unit": "kL"}
